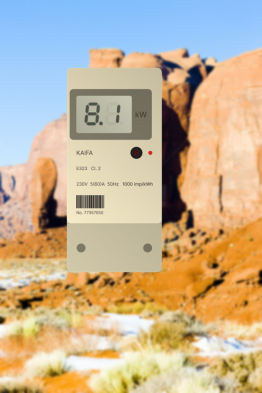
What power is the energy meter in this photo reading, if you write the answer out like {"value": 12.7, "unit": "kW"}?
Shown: {"value": 8.1, "unit": "kW"}
